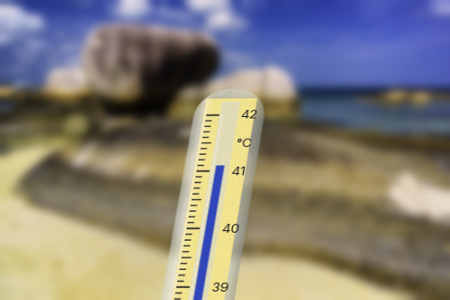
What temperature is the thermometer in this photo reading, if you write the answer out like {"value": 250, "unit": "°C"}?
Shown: {"value": 41.1, "unit": "°C"}
